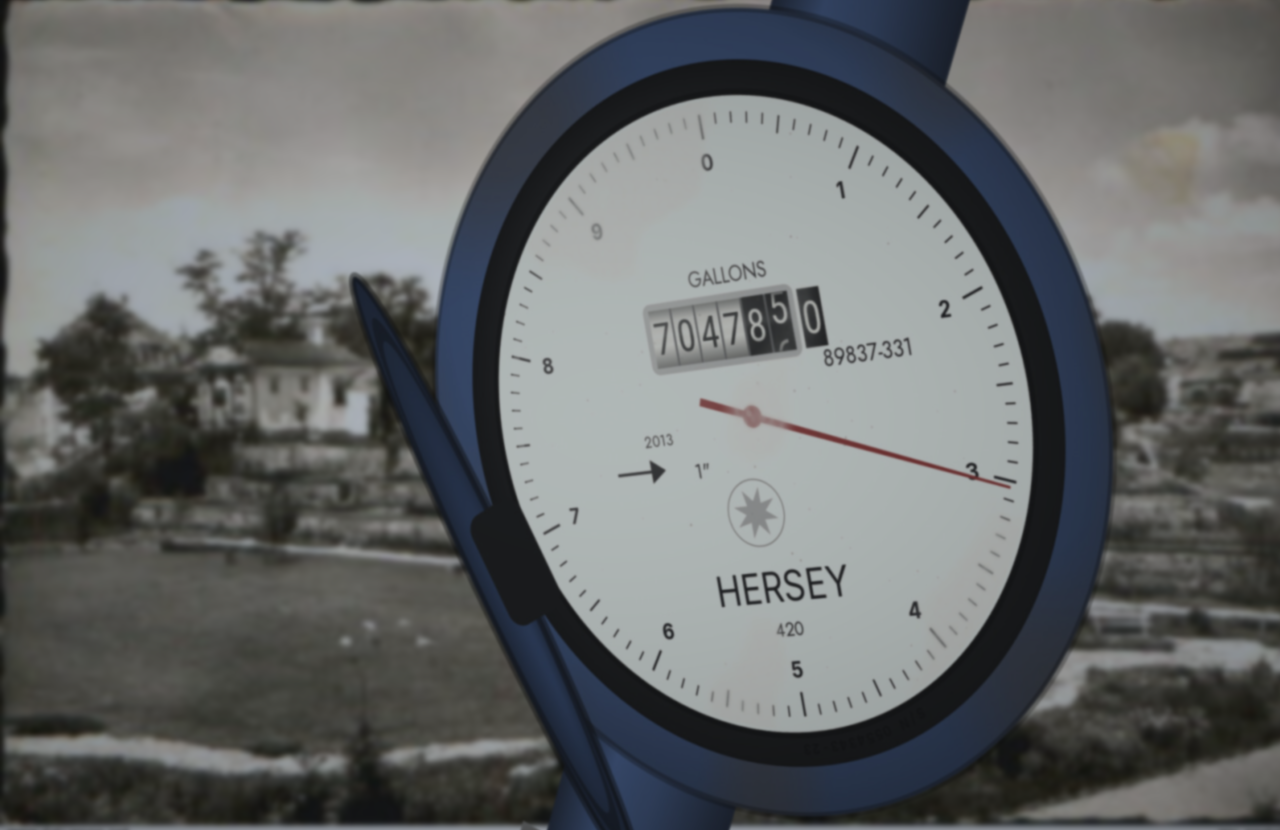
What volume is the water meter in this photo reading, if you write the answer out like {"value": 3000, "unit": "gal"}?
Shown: {"value": 7047853.0, "unit": "gal"}
